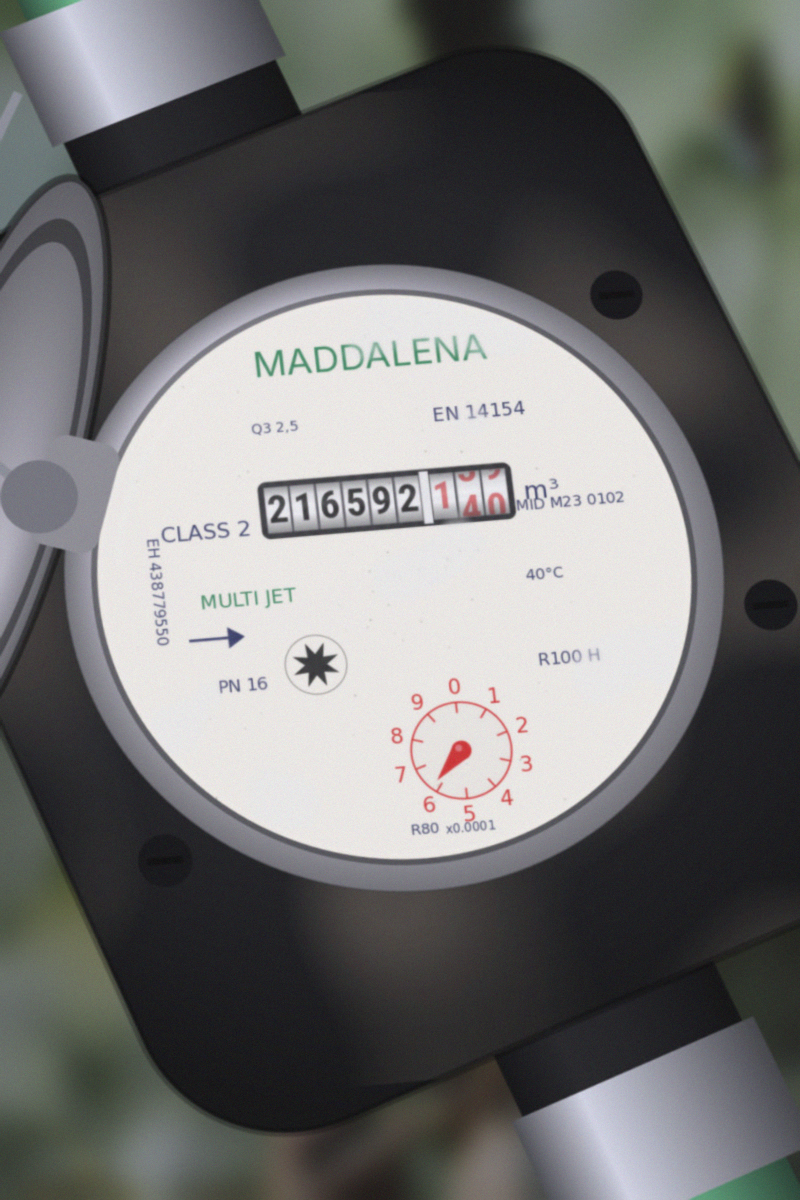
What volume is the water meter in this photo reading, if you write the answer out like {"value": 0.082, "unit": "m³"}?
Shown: {"value": 216592.1396, "unit": "m³"}
